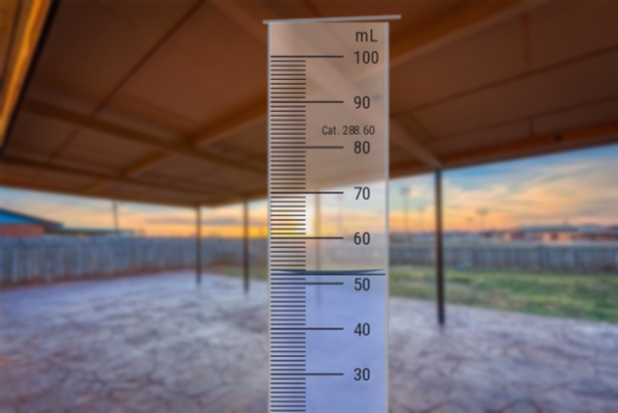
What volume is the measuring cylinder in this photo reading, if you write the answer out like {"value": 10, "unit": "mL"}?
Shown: {"value": 52, "unit": "mL"}
